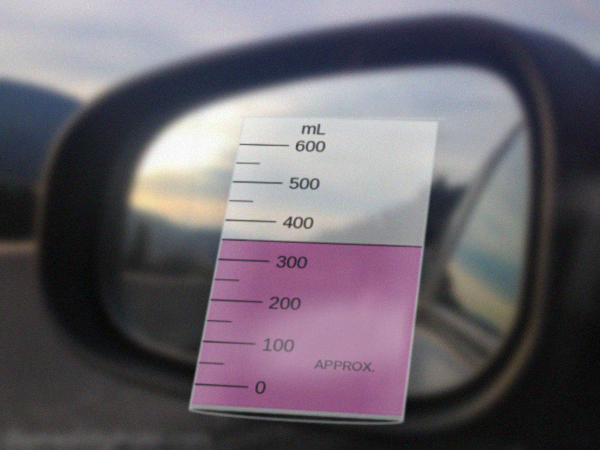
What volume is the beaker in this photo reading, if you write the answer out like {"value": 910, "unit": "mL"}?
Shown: {"value": 350, "unit": "mL"}
